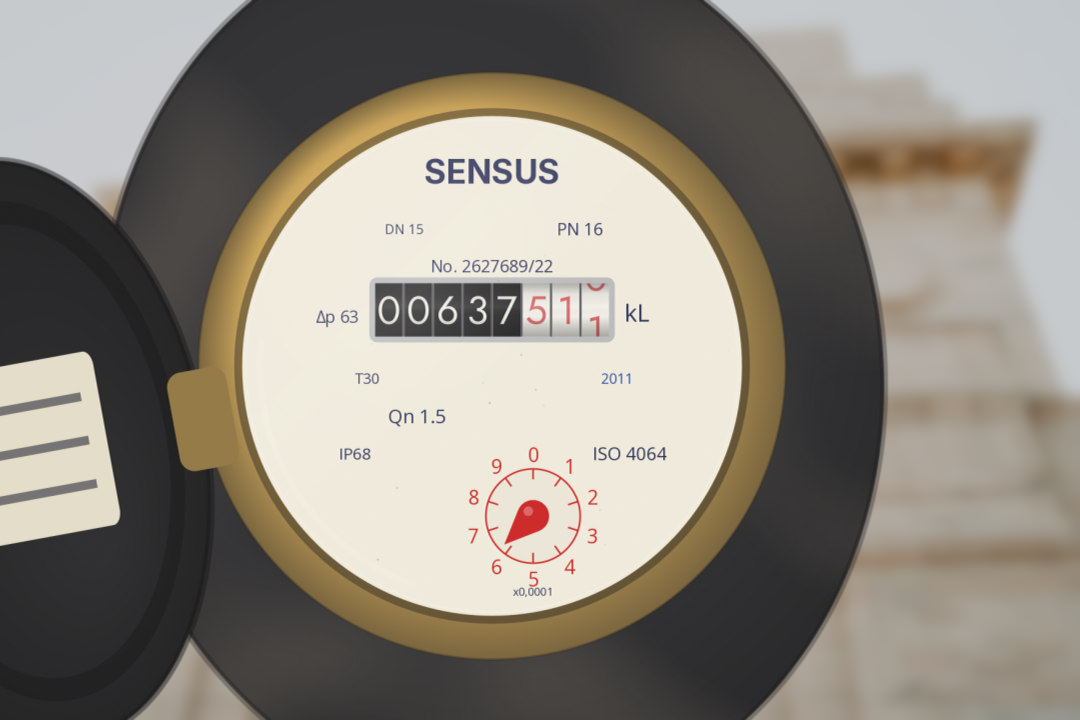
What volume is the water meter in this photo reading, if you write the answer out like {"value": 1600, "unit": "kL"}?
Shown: {"value": 637.5106, "unit": "kL"}
